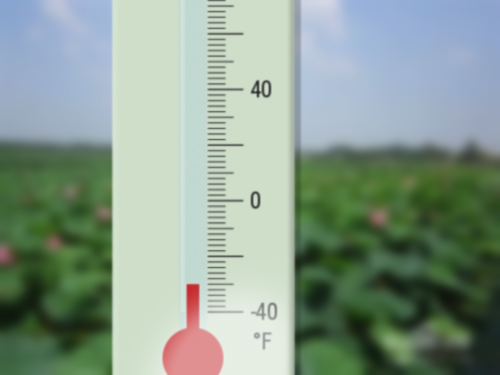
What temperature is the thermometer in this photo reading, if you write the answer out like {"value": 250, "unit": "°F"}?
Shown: {"value": -30, "unit": "°F"}
